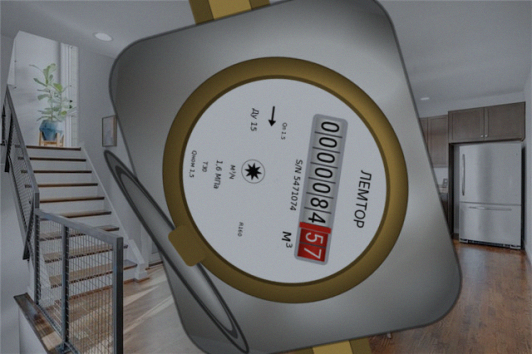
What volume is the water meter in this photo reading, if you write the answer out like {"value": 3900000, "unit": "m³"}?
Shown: {"value": 84.57, "unit": "m³"}
